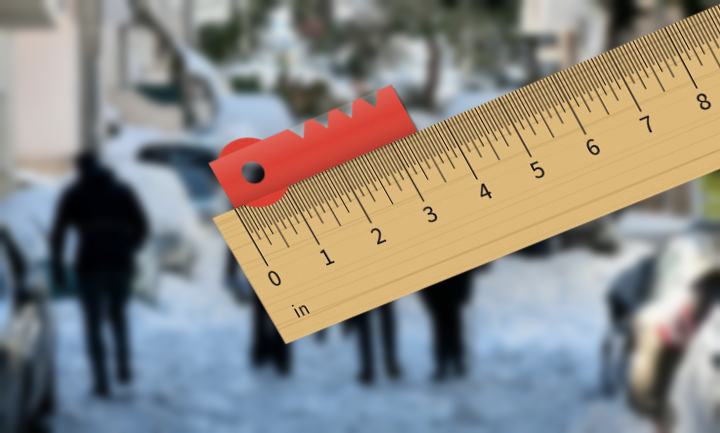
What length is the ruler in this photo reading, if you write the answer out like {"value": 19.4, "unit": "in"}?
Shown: {"value": 3.5, "unit": "in"}
